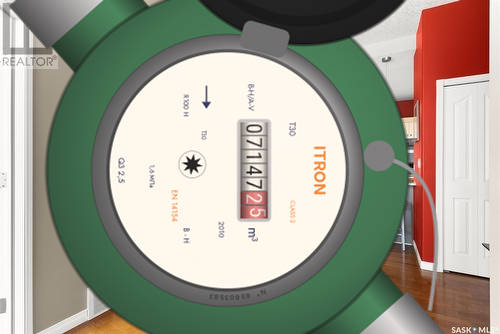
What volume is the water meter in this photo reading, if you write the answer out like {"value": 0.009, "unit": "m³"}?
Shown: {"value": 7147.25, "unit": "m³"}
